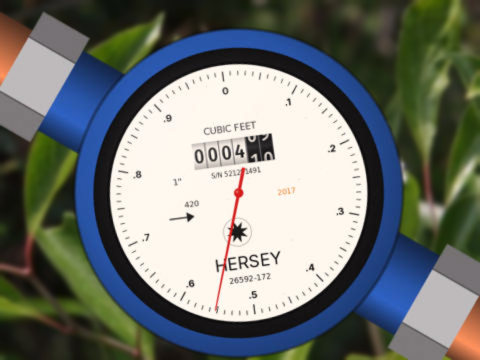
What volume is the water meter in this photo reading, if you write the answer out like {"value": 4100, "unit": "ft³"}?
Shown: {"value": 409.55, "unit": "ft³"}
